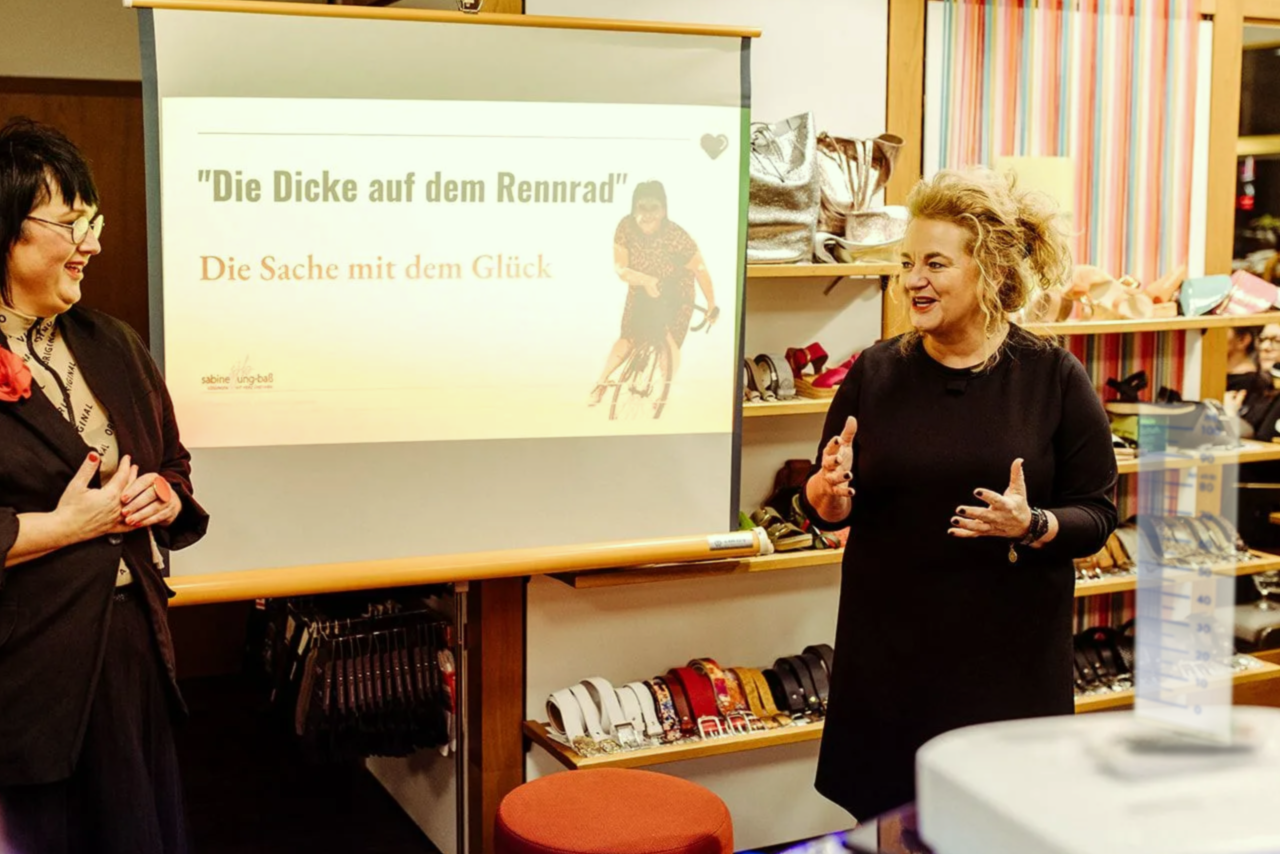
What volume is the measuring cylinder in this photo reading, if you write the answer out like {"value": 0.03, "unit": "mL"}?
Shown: {"value": 50, "unit": "mL"}
